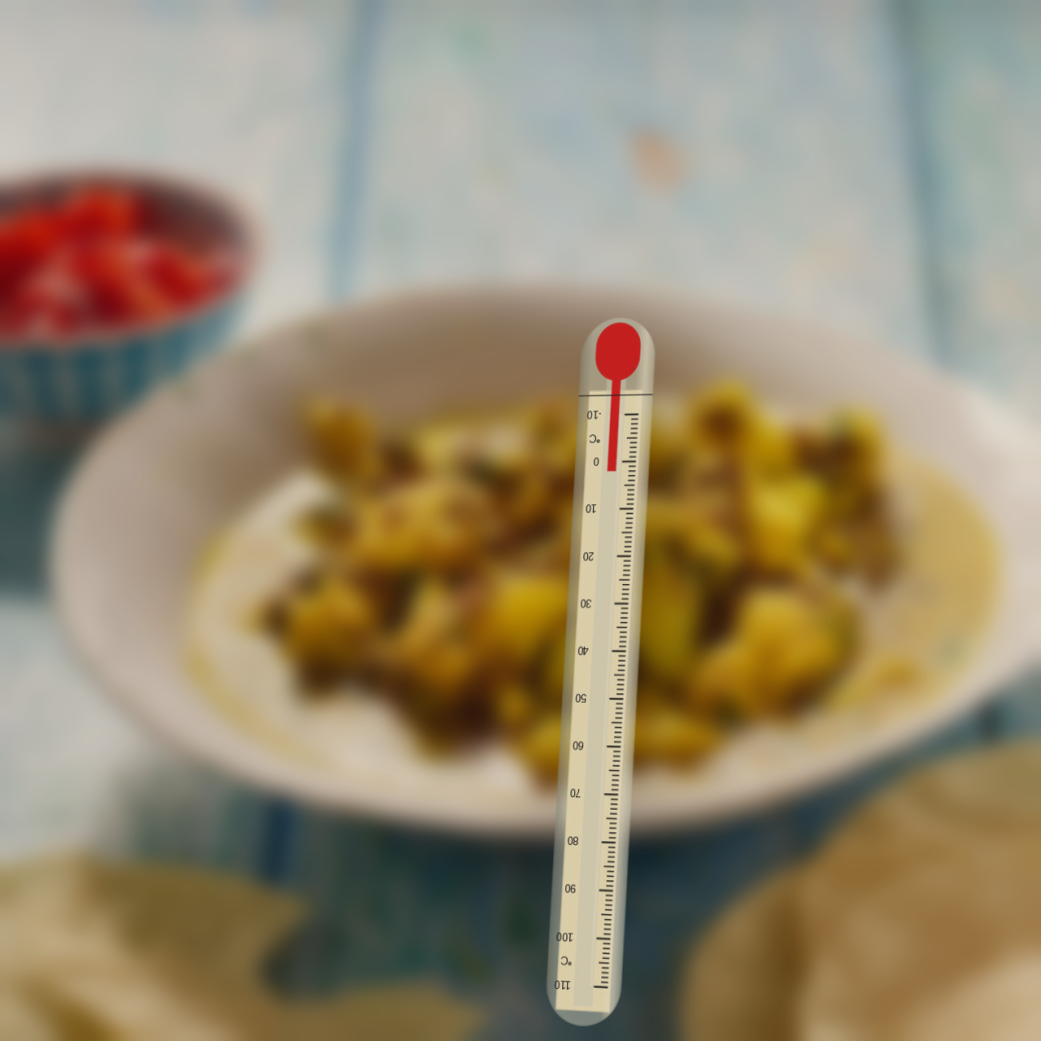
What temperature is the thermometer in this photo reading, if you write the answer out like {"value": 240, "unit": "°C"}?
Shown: {"value": 2, "unit": "°C"}
